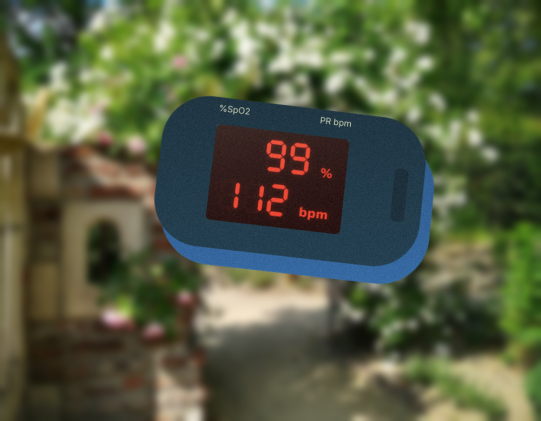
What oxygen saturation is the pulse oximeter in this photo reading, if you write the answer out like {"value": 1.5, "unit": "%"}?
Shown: {"value": 99, "unit": "%"}
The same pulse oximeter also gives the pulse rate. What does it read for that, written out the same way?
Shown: {"value": 112, "unit": "bpm"}
